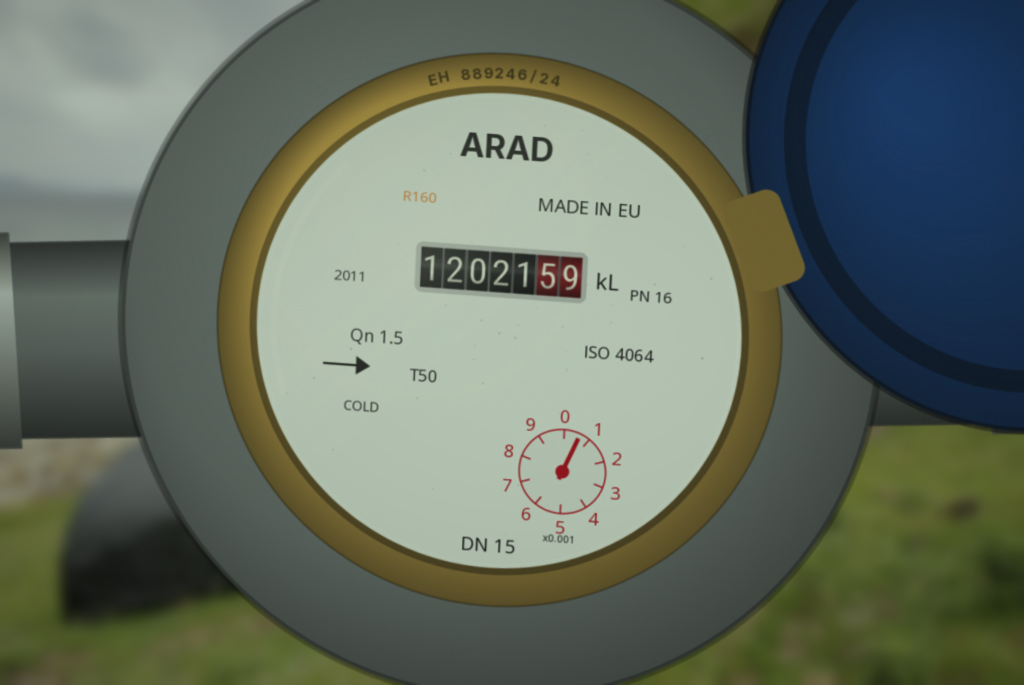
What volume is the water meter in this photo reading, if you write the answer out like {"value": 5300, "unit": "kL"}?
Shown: {"value": 12021.590, "unit": "kL"}
